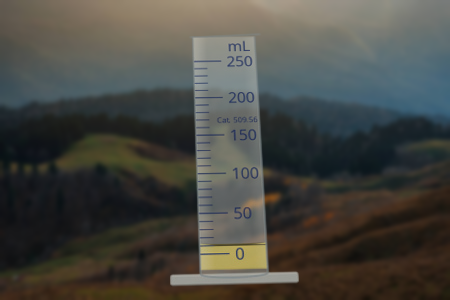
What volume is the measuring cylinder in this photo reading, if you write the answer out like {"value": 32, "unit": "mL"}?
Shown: {"value": 10, "unit": "mL"}
